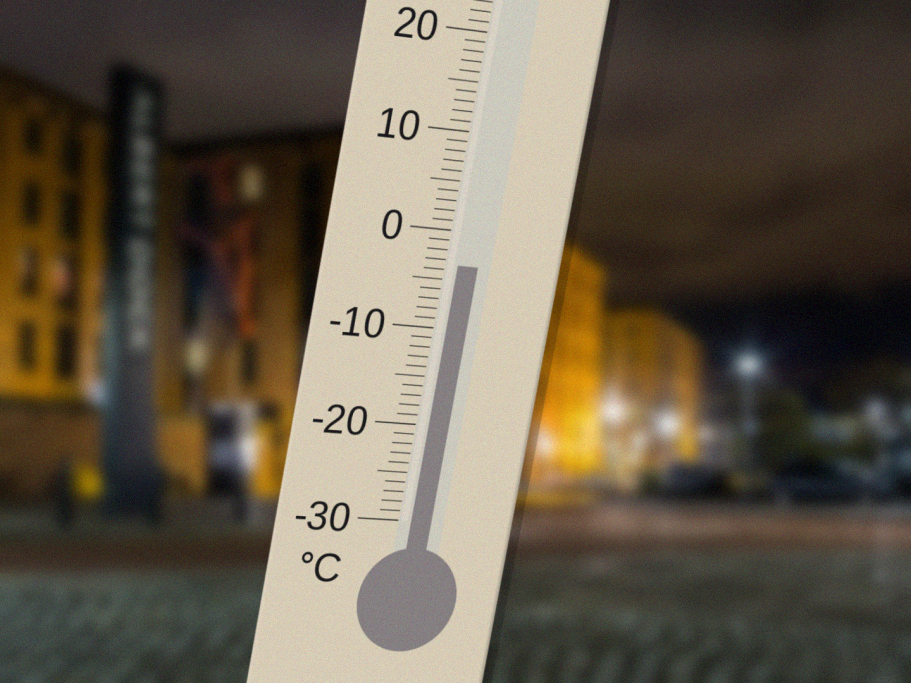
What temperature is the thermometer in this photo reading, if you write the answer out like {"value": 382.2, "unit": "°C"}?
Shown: {"value": -3.5, "unit": "°C"}
